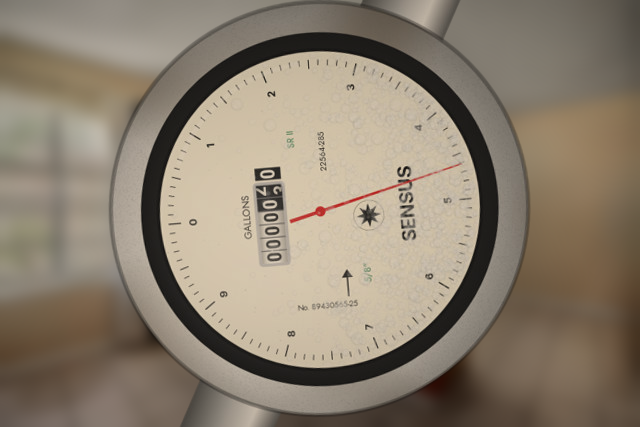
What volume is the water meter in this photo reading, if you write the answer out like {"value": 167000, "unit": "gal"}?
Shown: {"value": 24.6, "unit": "gal"}
